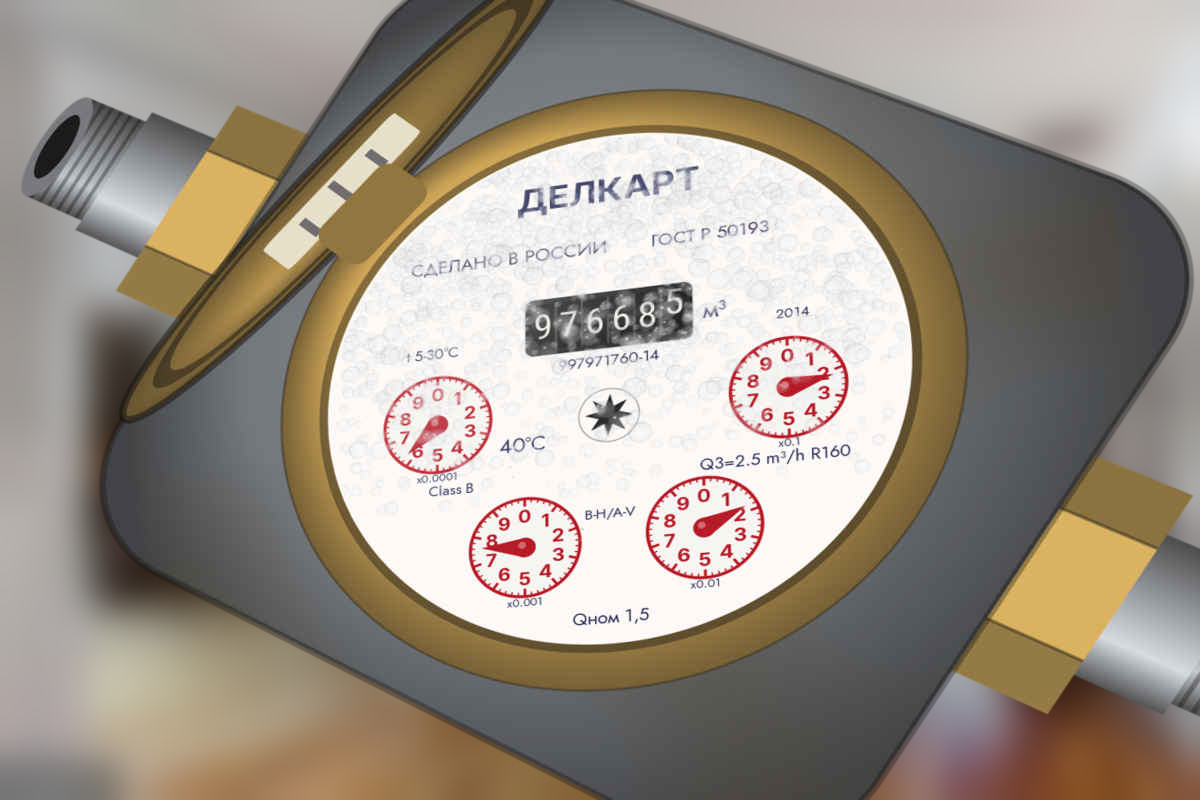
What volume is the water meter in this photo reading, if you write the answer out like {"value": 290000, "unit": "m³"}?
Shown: {"value": 976685.2176, "unit": "m³"}
